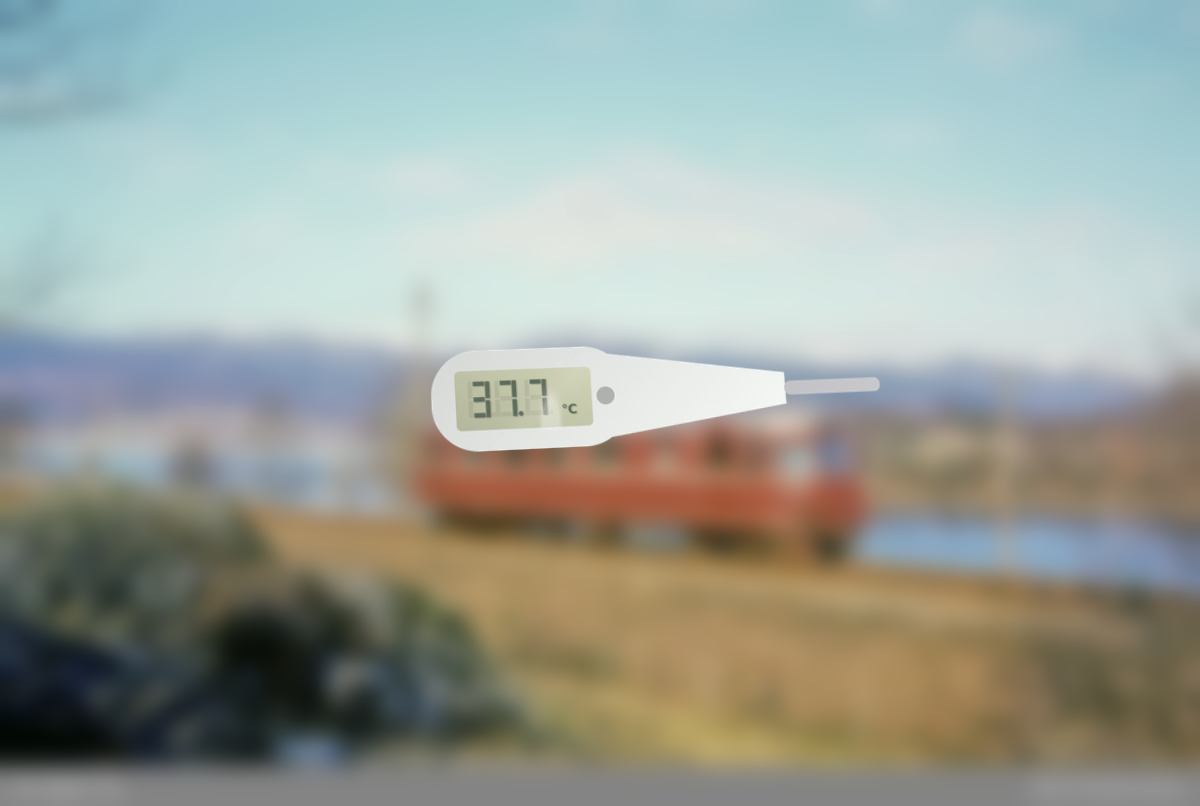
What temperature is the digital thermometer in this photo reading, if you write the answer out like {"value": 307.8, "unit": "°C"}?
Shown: {"value": 37.7, "unit": "°C"}
